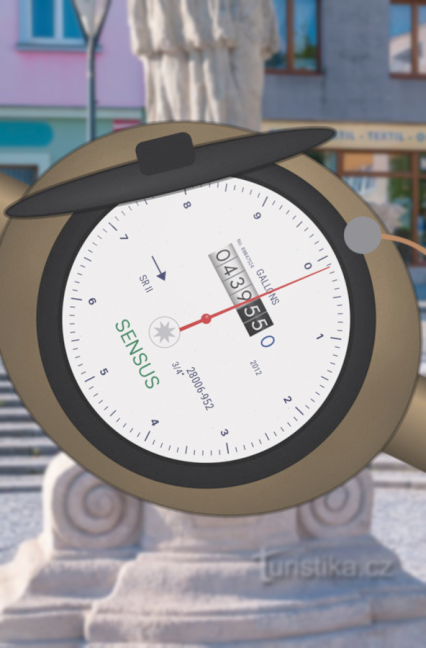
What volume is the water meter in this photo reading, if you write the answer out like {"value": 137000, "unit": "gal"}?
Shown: {"value": 439550.1, "unit": "gal"}
